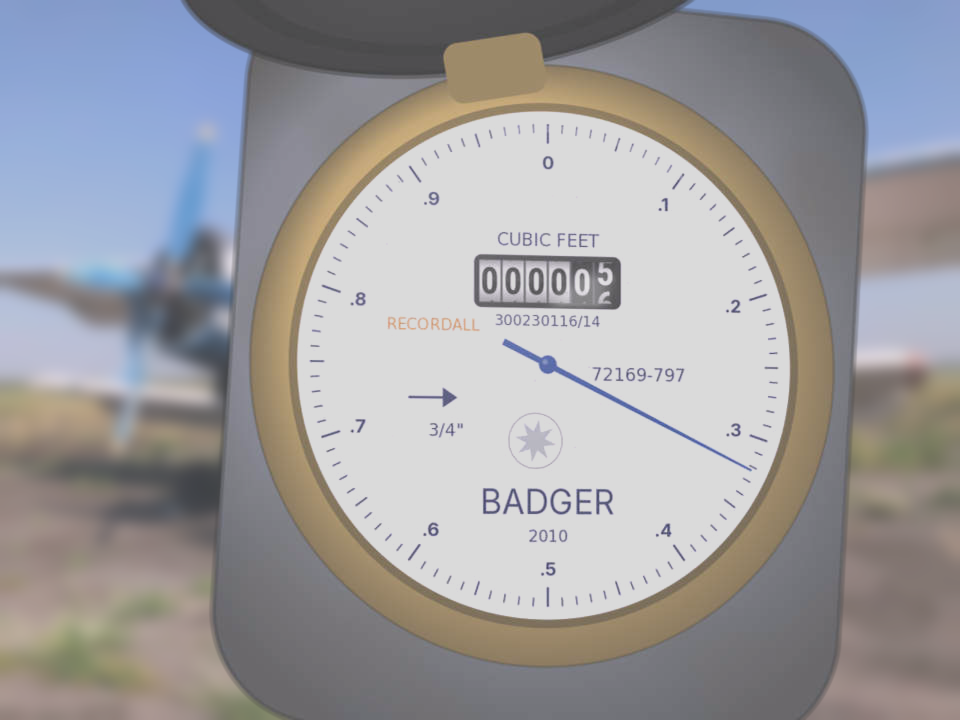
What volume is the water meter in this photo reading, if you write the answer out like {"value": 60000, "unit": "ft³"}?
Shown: {"value": 5.32, "unit": "ft³"}
